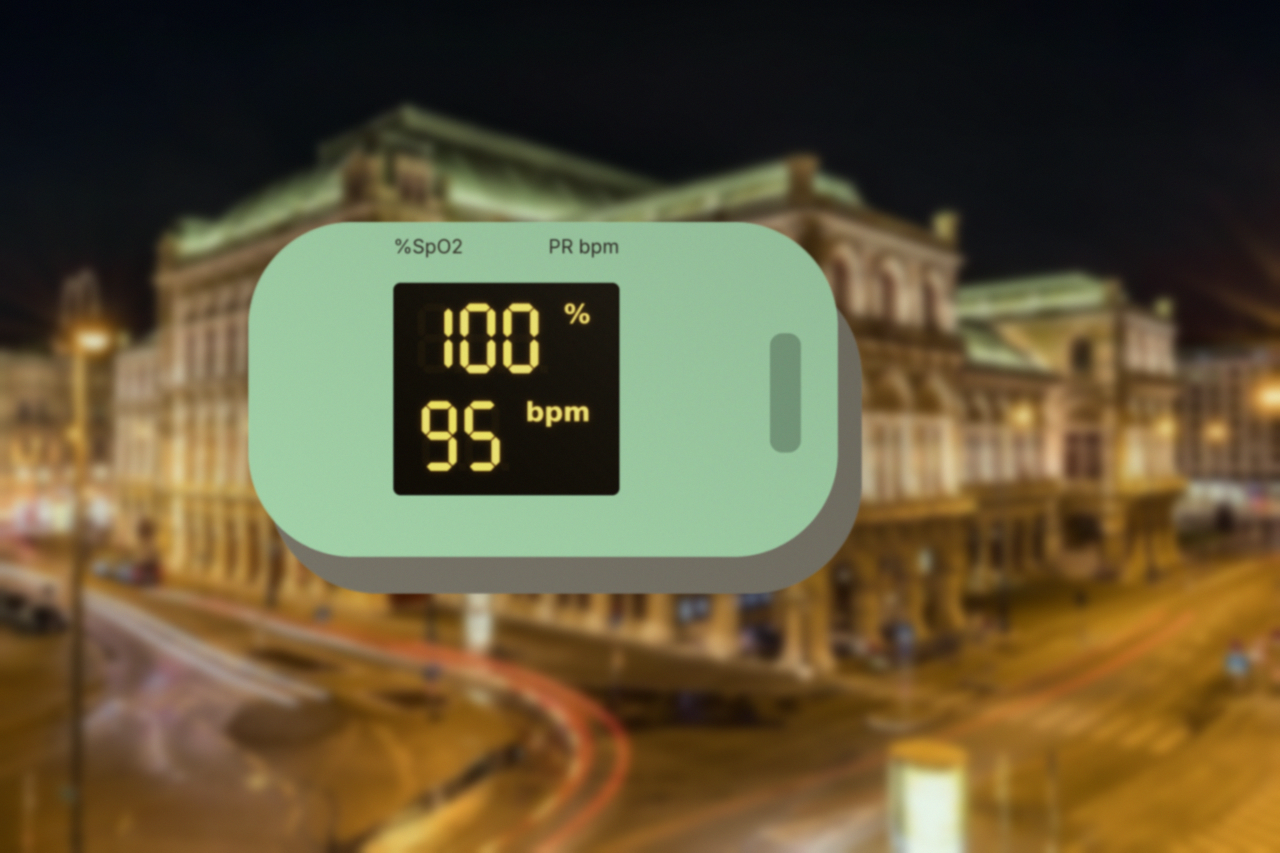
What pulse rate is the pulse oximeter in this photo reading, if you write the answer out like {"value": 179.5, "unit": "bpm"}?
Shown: {"value": 95, "unit": "bpm"}
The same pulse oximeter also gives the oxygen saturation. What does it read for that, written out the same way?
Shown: {"value": 100, "unit": "%"}
